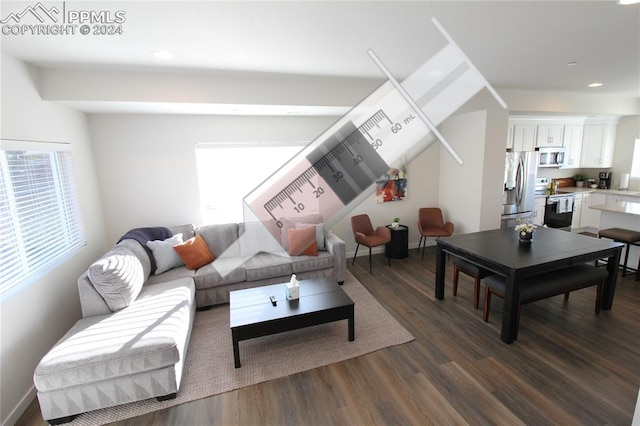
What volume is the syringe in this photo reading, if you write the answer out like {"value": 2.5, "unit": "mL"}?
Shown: {"value": 25, "unit": "mL"}
